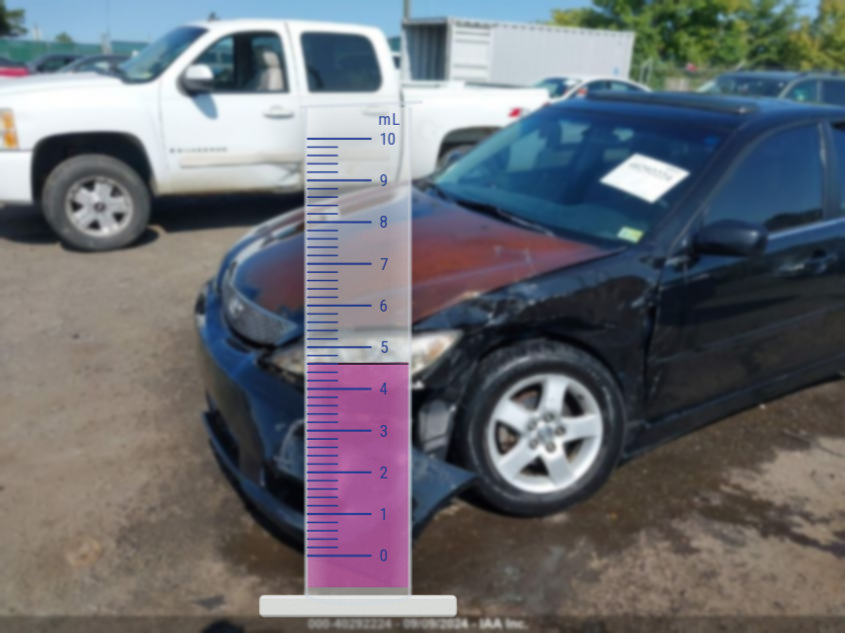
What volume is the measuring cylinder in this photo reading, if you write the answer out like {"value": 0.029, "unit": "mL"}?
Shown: {"value": 4.6, "unit": "mL"}
